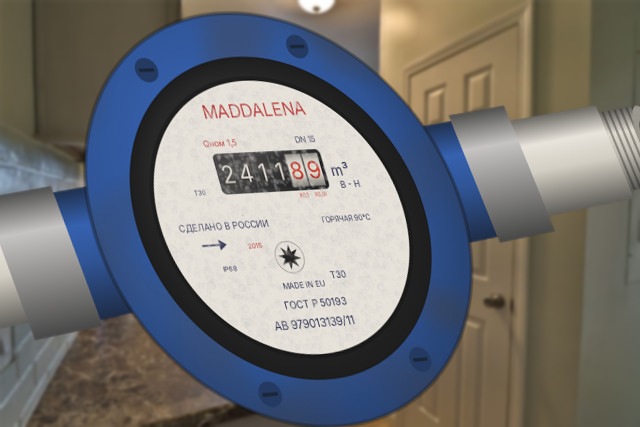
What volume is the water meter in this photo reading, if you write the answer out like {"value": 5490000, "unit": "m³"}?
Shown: {"value": 2411.89, "unit": "m³"}
